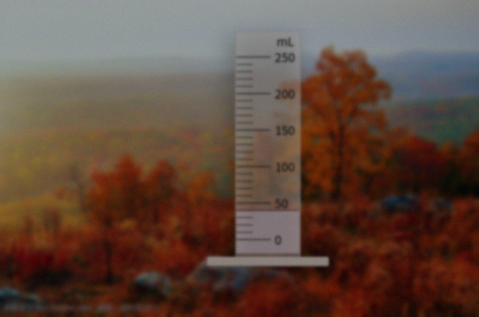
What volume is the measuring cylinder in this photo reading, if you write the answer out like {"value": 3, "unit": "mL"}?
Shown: {"value": 40, "unit": "mL"}
